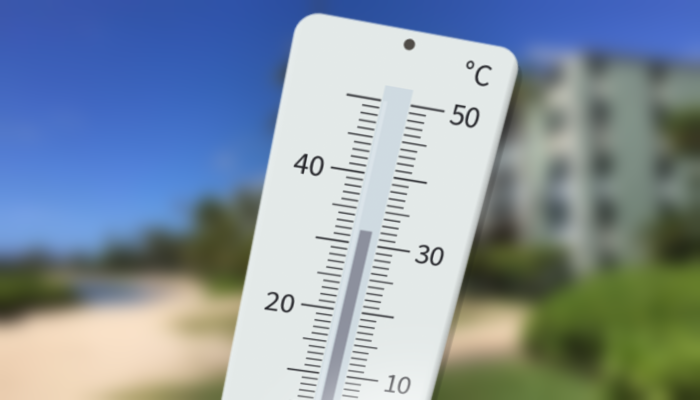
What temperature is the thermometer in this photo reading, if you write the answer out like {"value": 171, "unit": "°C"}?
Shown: {"value": 32, "unit": "°C"}
